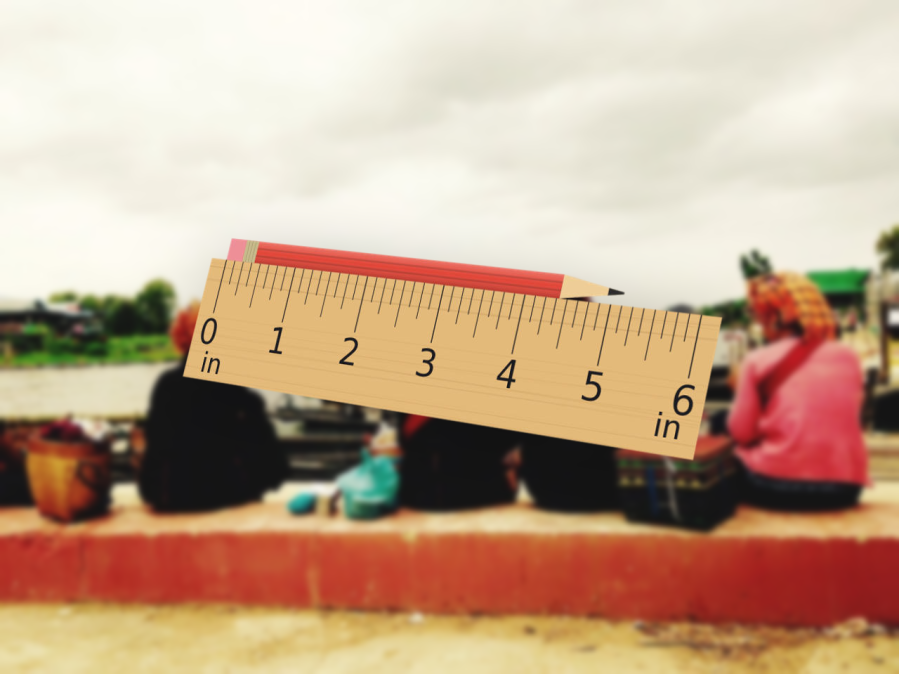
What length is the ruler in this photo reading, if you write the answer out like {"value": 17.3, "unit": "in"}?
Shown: {"value": 5.125, "unit": "in"}
